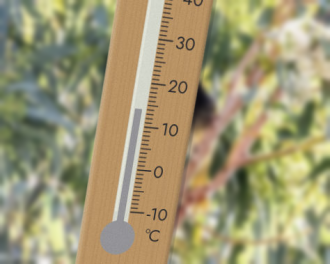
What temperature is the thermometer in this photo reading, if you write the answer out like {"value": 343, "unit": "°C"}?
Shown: {"value": 14, "unit": "°C"}
